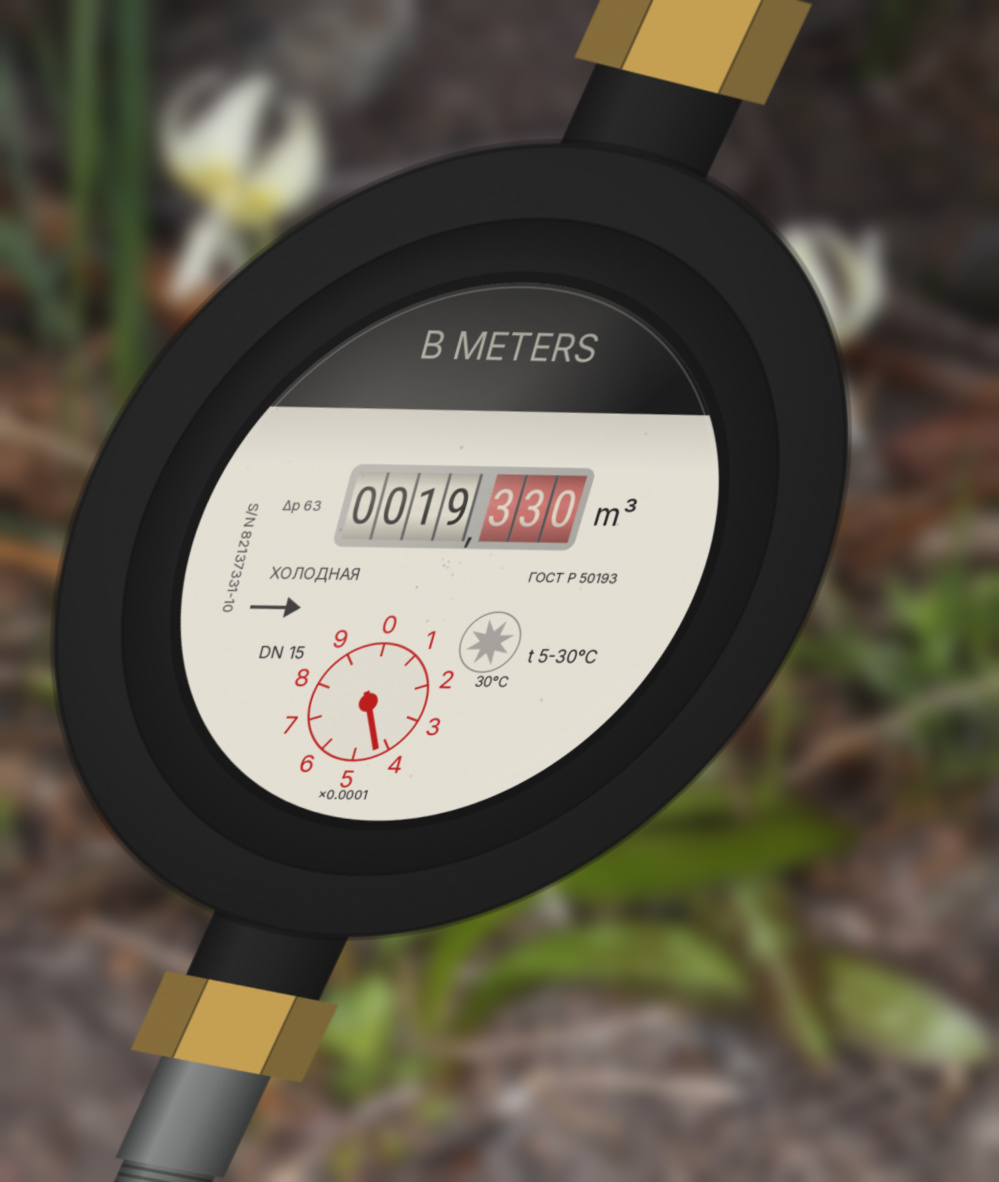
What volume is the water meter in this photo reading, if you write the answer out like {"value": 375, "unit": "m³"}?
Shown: {"value": 19.3304, "unit": "m³"}
